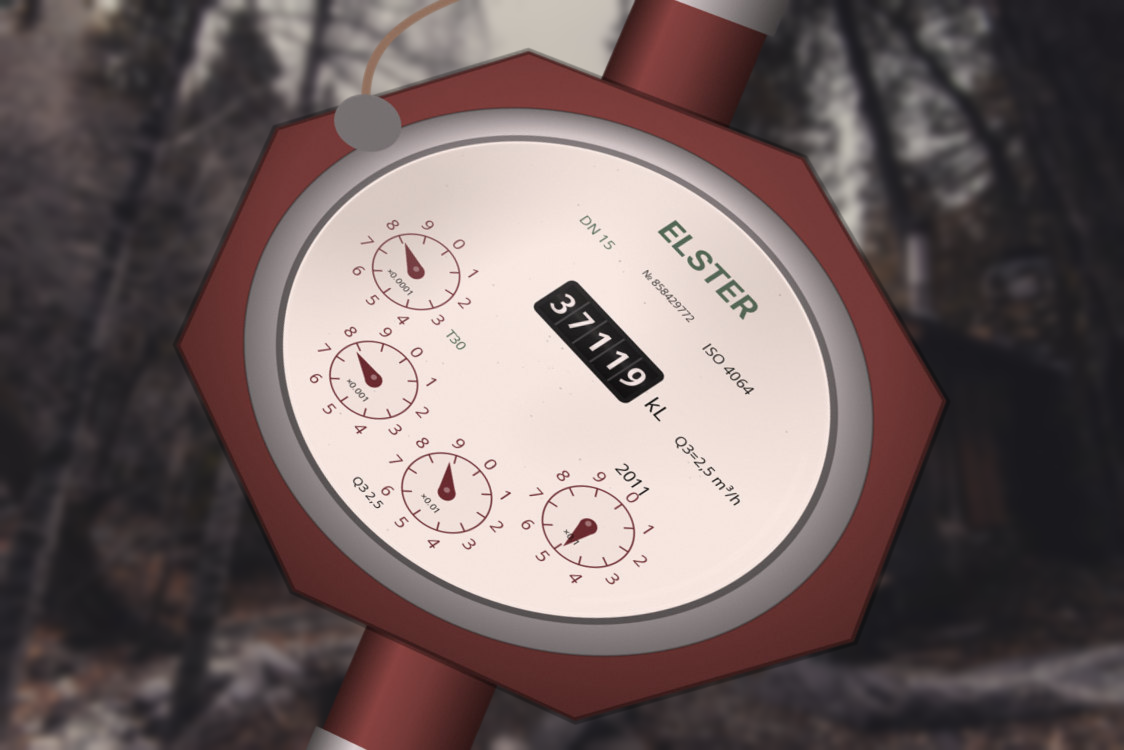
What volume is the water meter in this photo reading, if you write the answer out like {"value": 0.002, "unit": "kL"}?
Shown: {"value": 37119.4878, "unit": "kL"}
